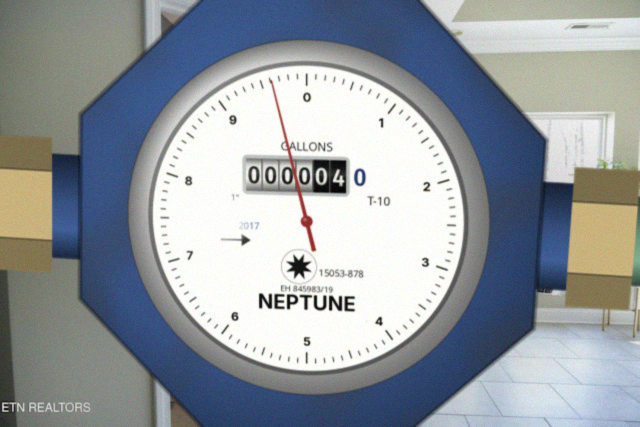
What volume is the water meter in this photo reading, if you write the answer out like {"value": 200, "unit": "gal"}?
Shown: {"value": 39.6, "unit": "gal"}
